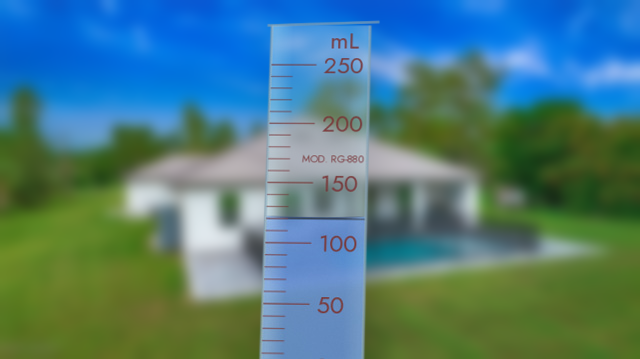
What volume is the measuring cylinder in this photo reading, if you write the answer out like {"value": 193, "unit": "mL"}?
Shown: {"value": 120, "unit": "mL"}
